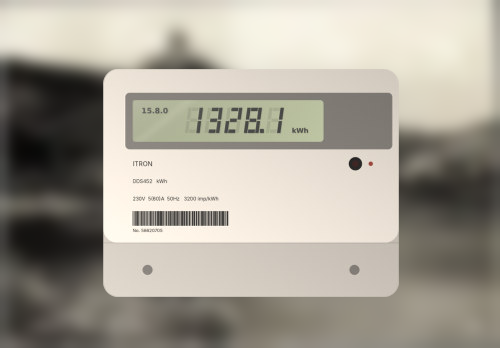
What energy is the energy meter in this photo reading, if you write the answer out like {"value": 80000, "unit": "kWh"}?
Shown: {"value": 1328.1, "unit": "kWh"}
